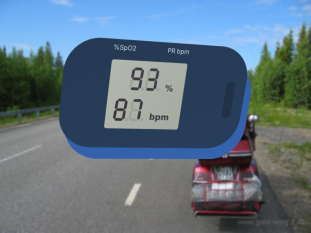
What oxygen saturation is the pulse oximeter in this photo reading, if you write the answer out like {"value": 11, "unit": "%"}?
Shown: {"value": 93, "unit": "%"}
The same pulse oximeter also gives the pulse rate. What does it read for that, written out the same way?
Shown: {"value": 87, "unit": "bpm"}
